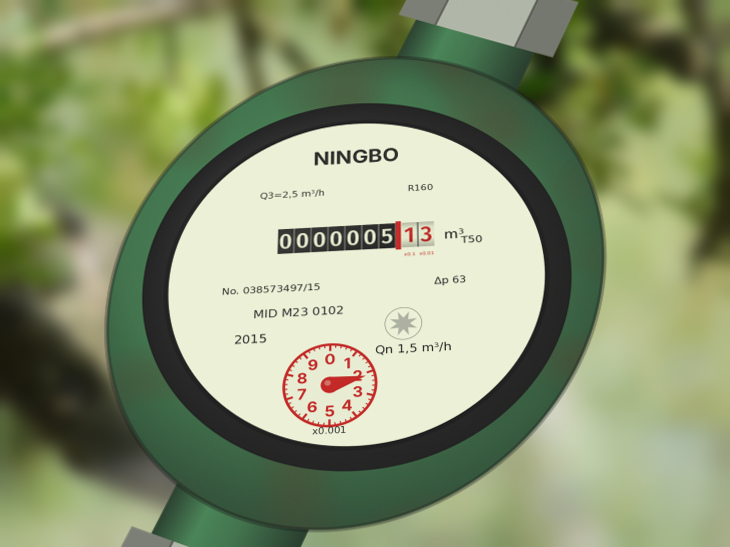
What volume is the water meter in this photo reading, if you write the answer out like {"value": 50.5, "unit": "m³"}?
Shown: {"value": 5.132, "unit": "m³"}
